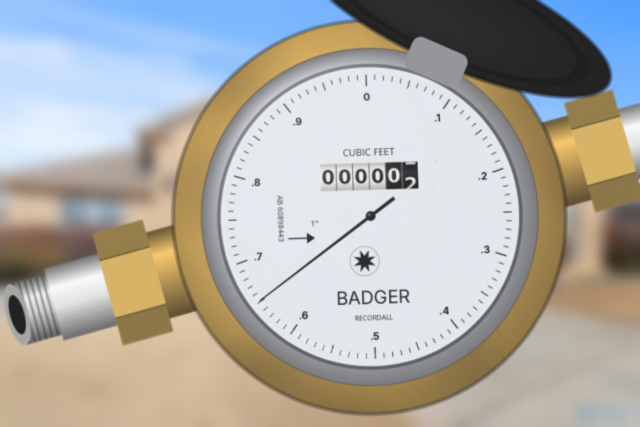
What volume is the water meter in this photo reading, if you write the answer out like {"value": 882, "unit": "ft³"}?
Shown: {"value": 1.65, "unit": "ft³"}
